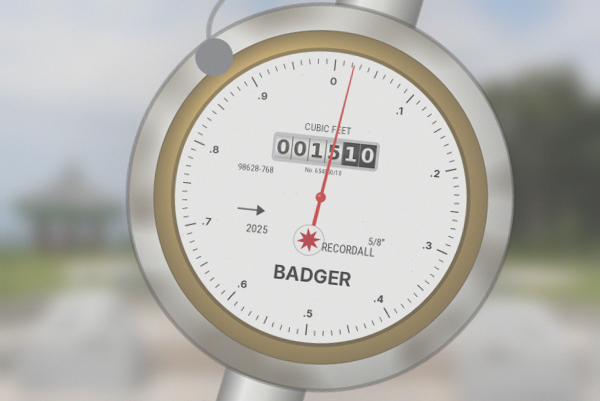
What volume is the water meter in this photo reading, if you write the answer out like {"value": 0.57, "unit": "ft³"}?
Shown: {"value": 1510.02, "unit": "ft³"}
